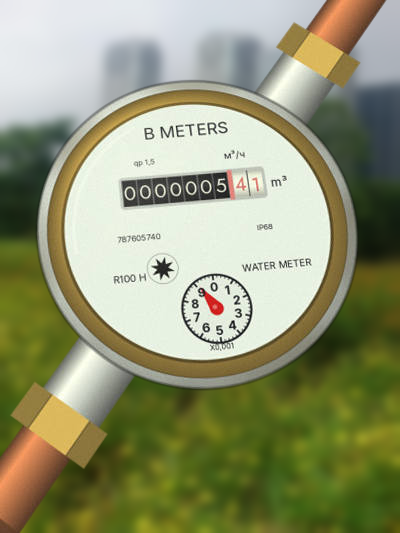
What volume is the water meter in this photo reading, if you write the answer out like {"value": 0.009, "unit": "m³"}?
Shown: {"value": 5.409, "unit": "m³"}
